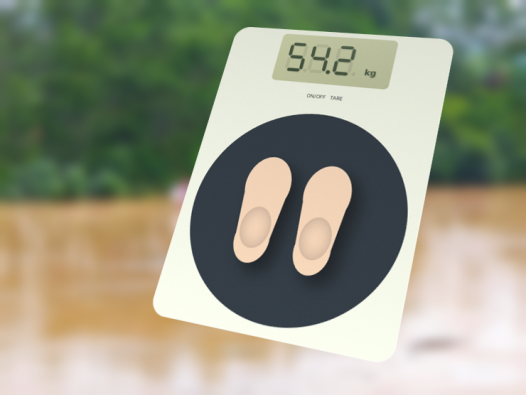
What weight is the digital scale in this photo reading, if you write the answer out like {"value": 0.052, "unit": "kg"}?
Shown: {"value": 54.2, "unit": "kg"}
